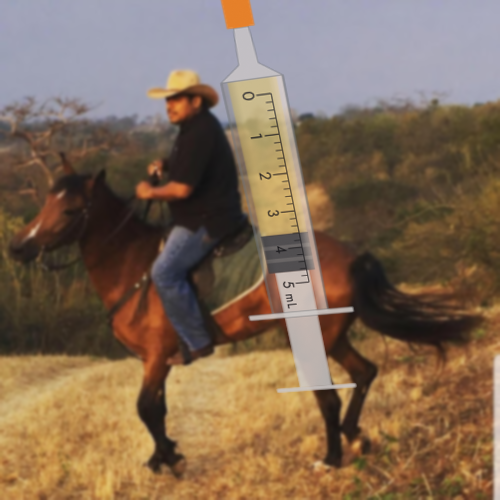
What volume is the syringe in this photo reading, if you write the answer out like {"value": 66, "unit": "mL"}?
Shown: {"value": 3.6, "unit": "mL"}
